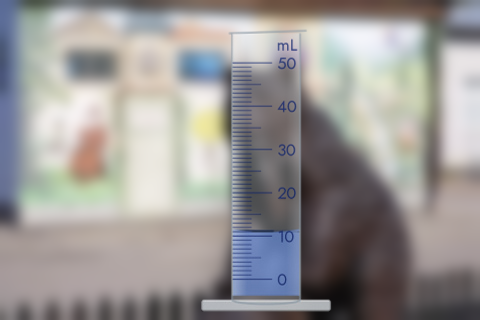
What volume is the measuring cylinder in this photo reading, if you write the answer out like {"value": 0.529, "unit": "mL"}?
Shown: {"value": 11, "unit": "mL"}
